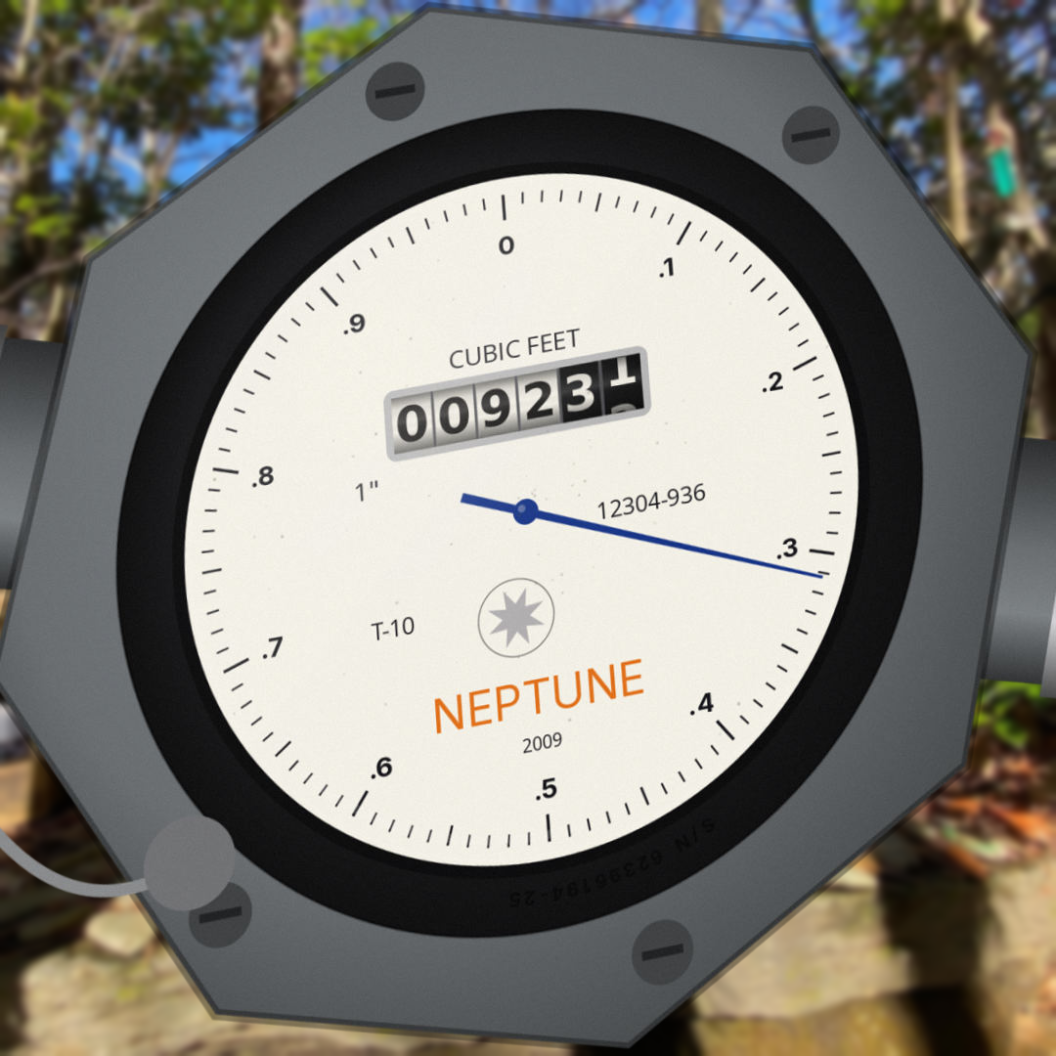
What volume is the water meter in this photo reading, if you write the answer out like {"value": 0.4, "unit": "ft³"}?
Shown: {"value": 9231.31, "unit": "ft³"}
